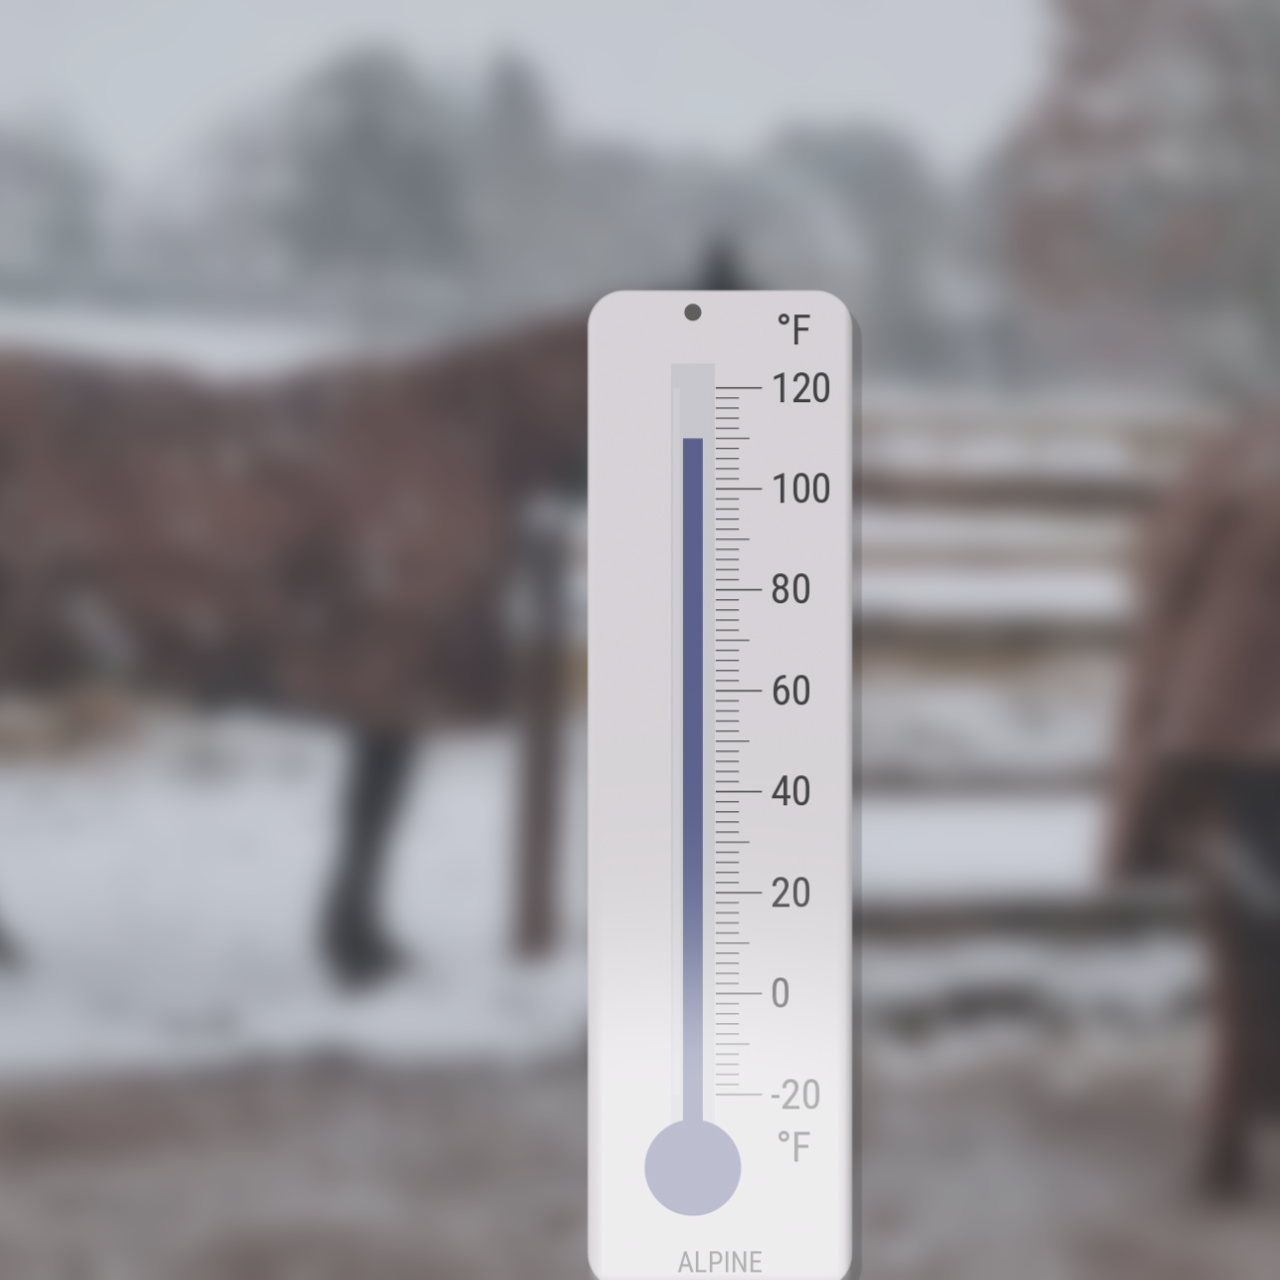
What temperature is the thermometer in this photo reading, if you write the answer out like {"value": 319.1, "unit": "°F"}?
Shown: {"value": 110, "unit": "°F"}
